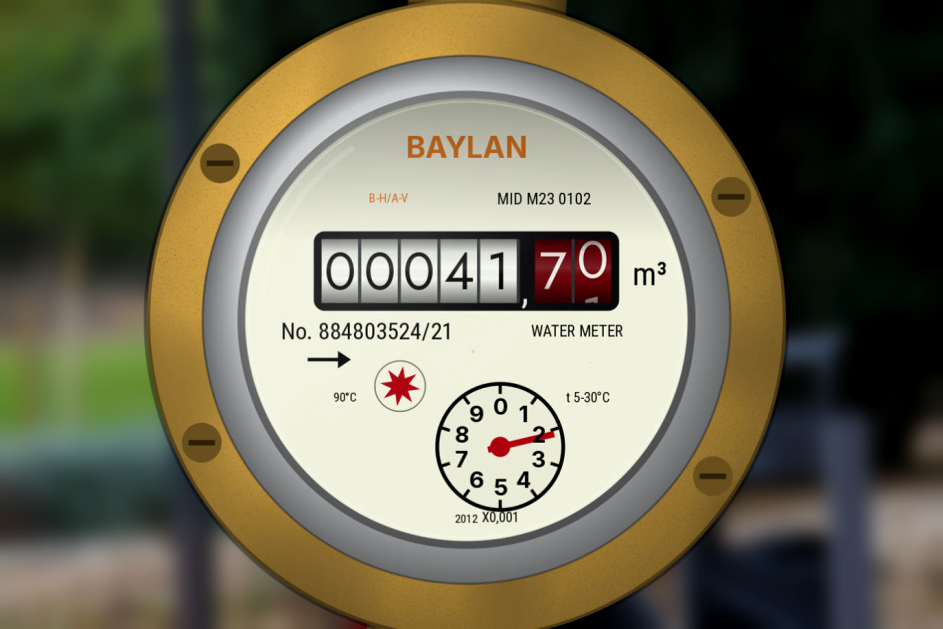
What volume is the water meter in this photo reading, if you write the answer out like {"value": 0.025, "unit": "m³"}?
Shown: {"value": 41.702, "unit": "m³"}
